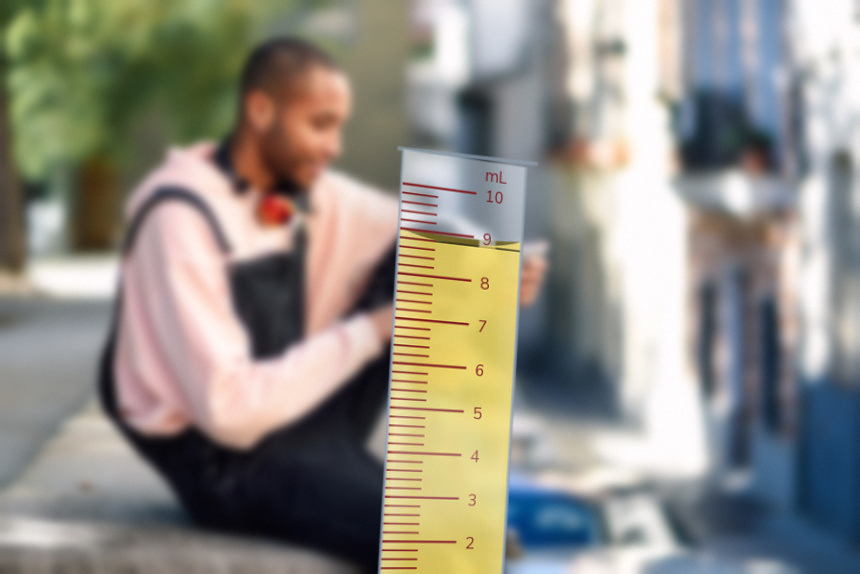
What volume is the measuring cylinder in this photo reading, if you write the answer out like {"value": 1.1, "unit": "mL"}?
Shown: {"value": 8.8, "unit": "mL"}
